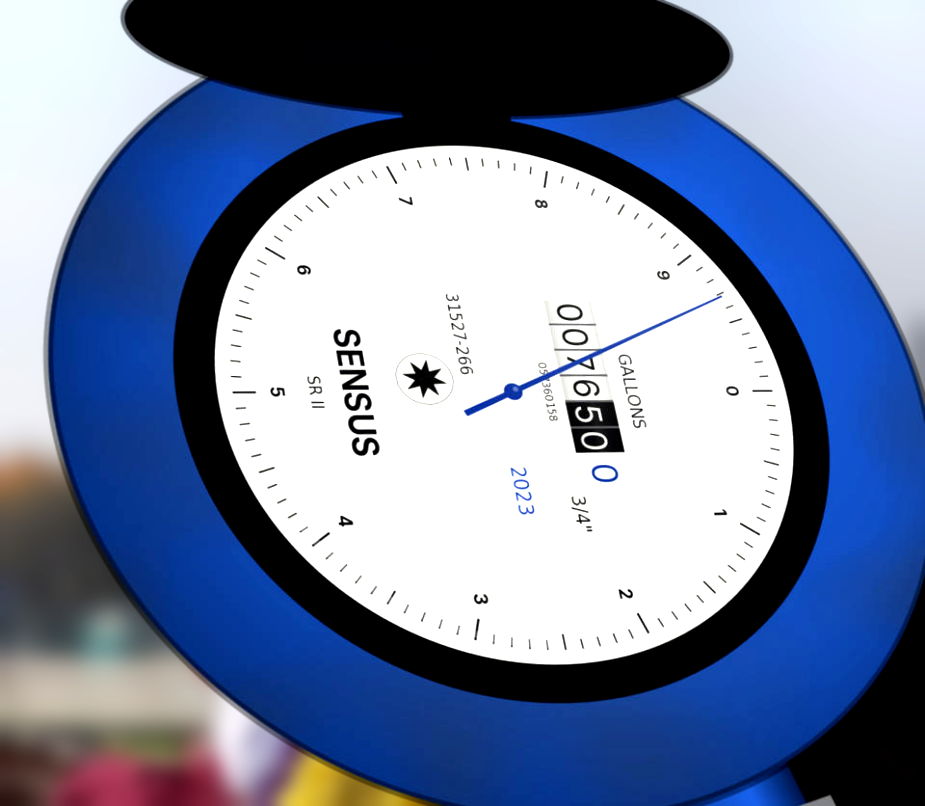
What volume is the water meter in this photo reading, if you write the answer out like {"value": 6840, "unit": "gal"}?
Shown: {"value": 76499.3, "unit": "gal"}
